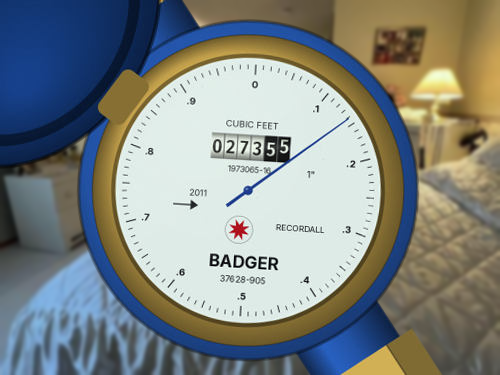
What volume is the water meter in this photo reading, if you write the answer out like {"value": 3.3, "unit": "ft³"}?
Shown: {"value": 27355.14, "unit": "ft³"}
